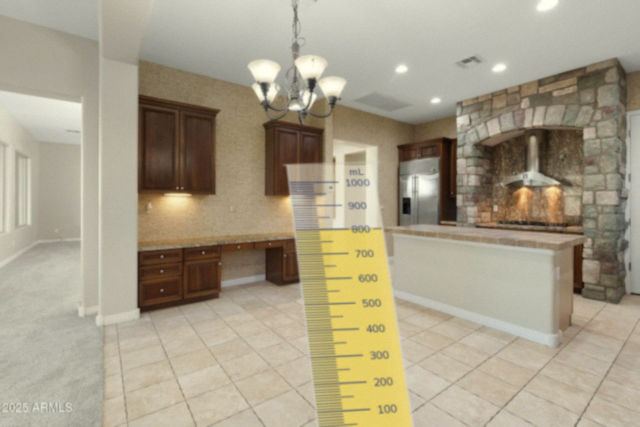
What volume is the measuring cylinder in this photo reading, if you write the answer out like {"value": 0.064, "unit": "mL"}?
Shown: {"value": 800, "unit": "mL"}
